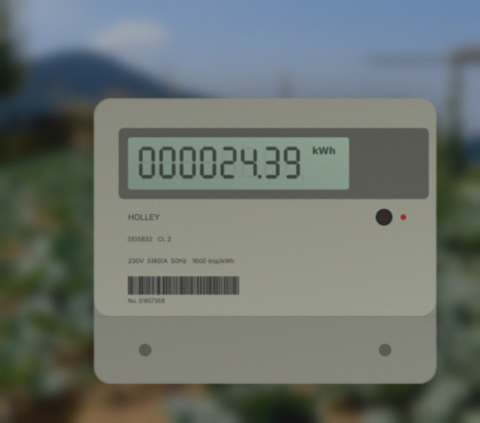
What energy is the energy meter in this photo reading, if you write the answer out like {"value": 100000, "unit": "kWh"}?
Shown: {"value": 24.39, "unit": "kWh"}
